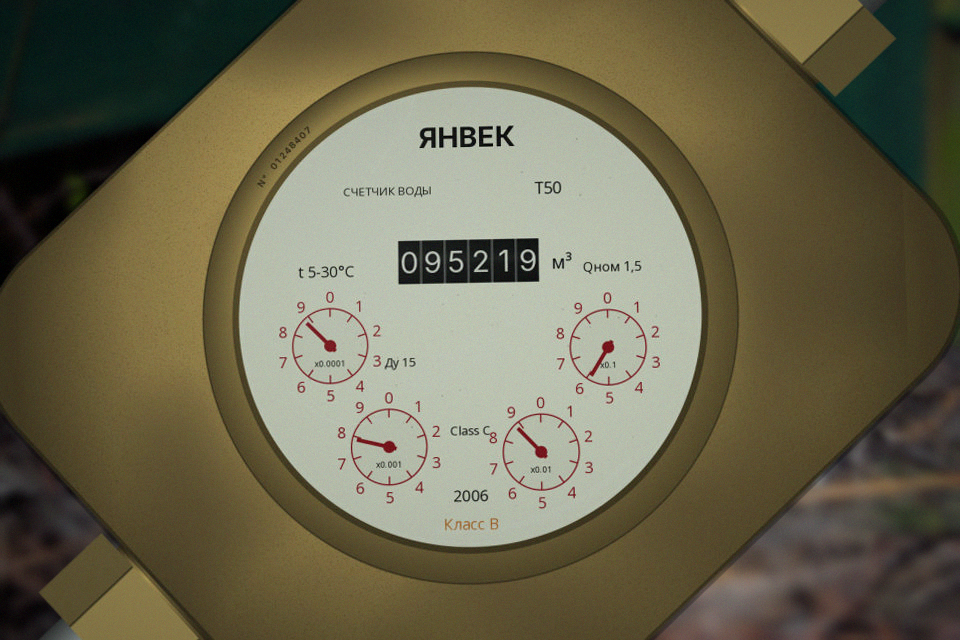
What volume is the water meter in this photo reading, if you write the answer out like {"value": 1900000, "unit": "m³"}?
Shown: {"value": 95219.5878, "unit": "m³"}
